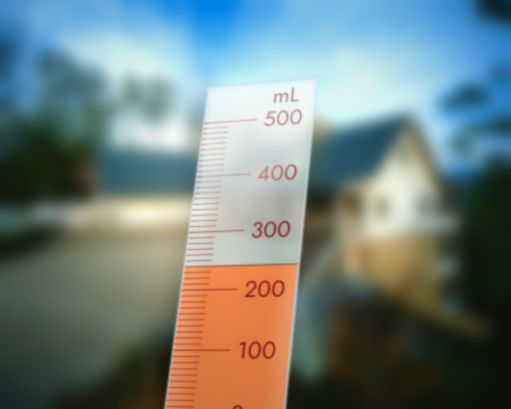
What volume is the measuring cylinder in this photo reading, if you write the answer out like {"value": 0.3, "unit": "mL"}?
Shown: {"value": 240, "unit": "mL"}
